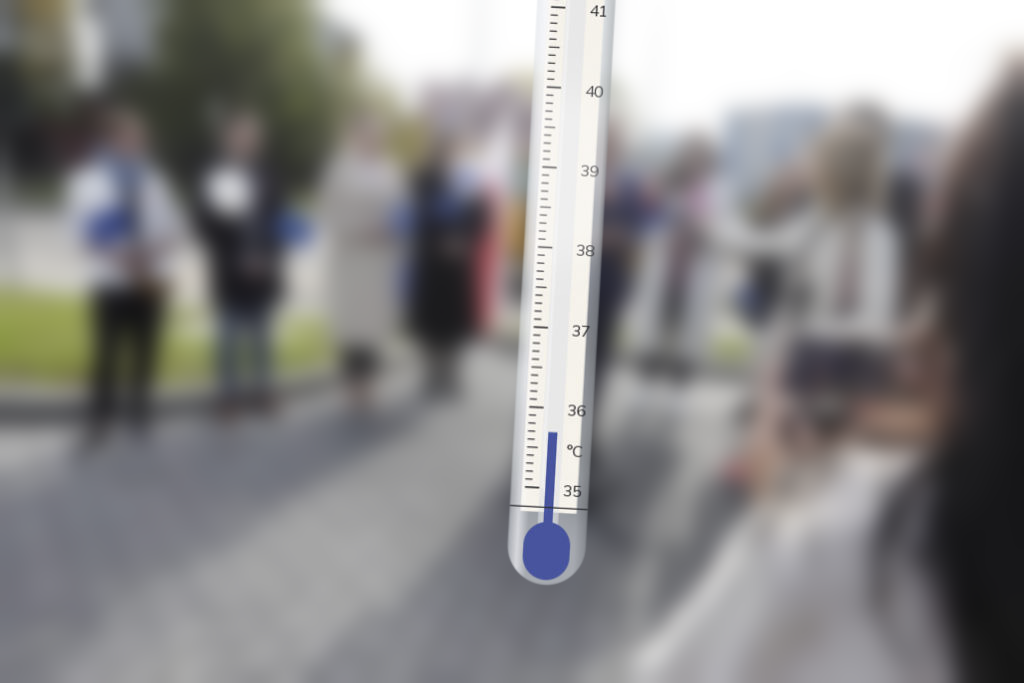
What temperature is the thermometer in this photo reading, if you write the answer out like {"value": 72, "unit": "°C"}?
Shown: {"value": 35.7, "unit": "°C"}
